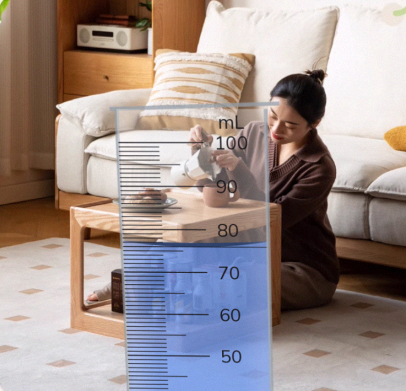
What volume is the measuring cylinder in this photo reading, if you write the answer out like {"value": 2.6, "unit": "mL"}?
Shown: {"value": 76, "unit": "mL"}
